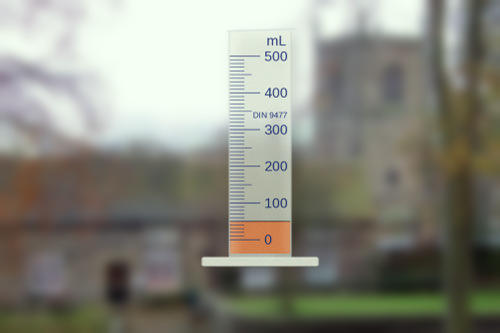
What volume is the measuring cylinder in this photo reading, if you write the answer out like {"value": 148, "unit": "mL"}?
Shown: {"value": 50, "unit": "mL"}
